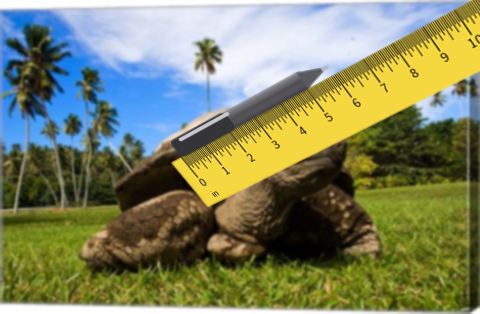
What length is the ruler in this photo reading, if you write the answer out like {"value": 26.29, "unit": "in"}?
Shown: {"value": 6, "unit": "in"}
